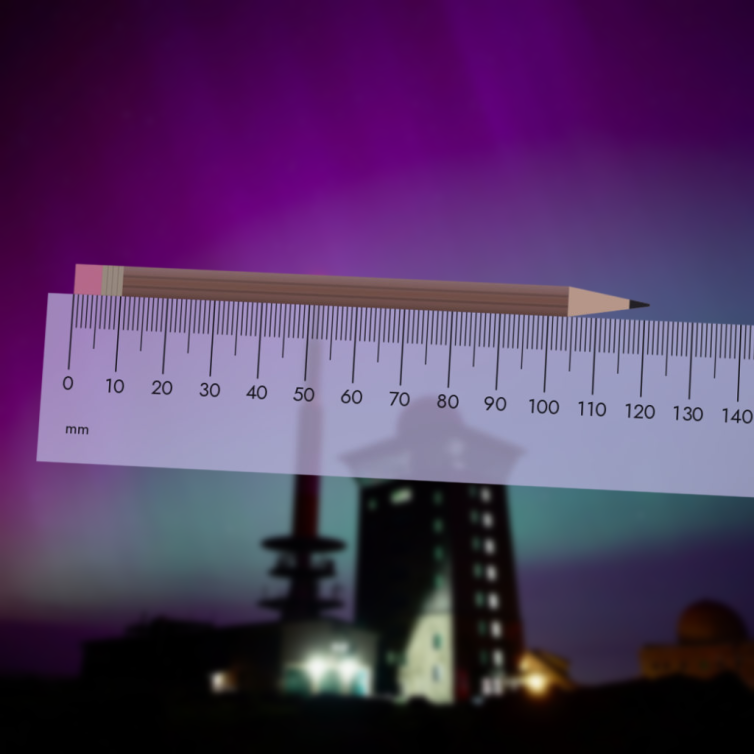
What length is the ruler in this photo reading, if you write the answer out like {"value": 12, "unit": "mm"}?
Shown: {"value": 121, "unit": "mm"}
